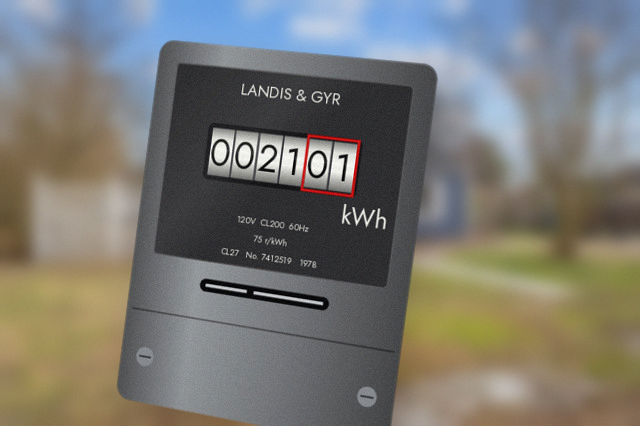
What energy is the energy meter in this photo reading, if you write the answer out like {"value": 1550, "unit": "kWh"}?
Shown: {"value": 21.01, "unit": "kWh"}
